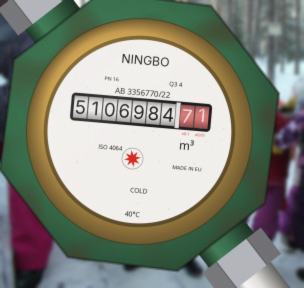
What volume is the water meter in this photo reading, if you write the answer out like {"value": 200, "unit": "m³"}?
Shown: {"value": 5106984.71, "unit": "m³"}
